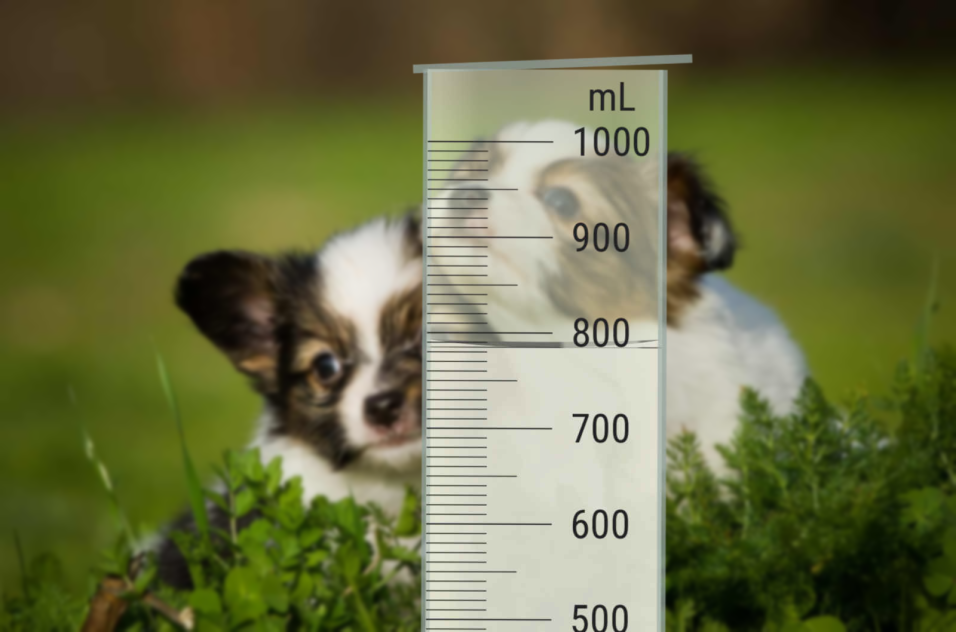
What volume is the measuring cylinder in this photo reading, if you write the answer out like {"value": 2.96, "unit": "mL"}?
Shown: {"value": 785, "unit": "mL"}
